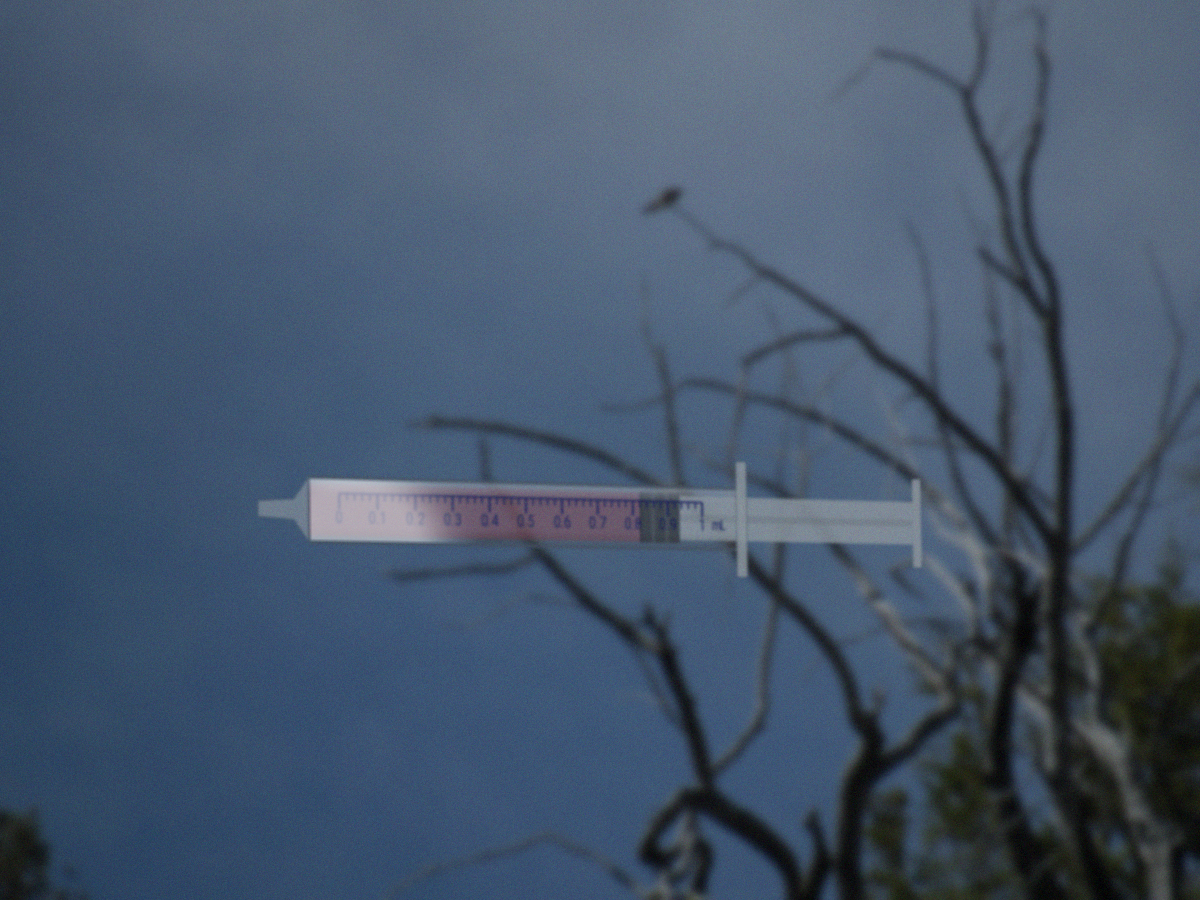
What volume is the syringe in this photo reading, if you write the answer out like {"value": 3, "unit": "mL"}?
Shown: {"value": 0.82, "unit": "mL"}
